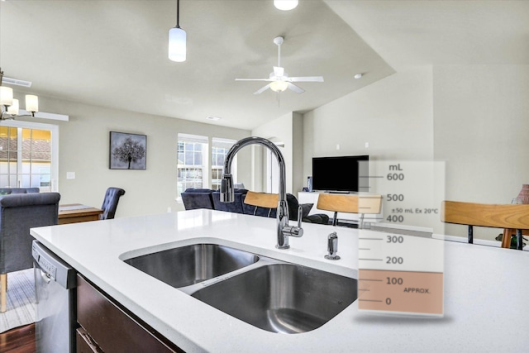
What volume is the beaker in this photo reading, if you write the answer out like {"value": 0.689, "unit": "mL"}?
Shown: {"value": 150, "unit": "mL"}
